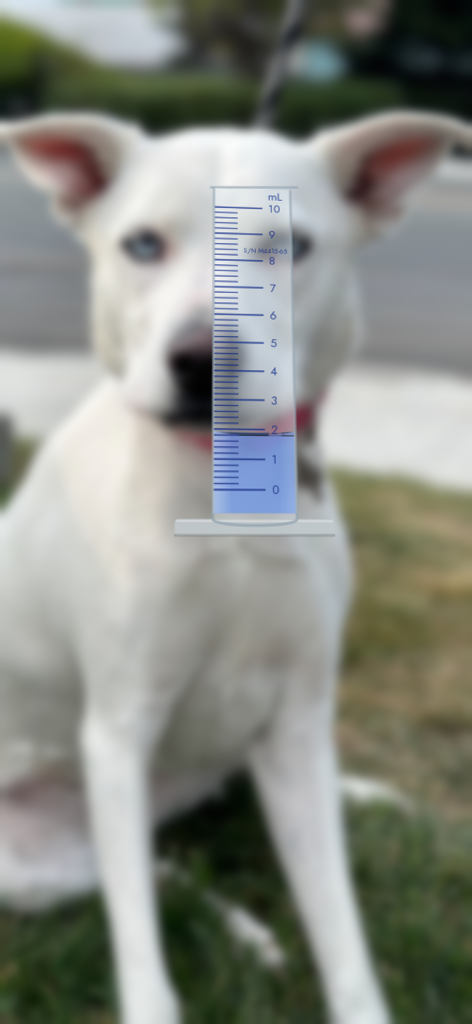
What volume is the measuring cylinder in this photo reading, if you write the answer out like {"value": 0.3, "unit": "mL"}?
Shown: {"value": 1.8, "unit": "mL"}
